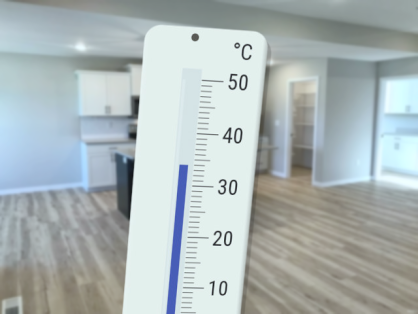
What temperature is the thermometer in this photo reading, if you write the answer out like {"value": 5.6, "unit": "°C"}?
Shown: {"value": 34, "unit": "°C"}
